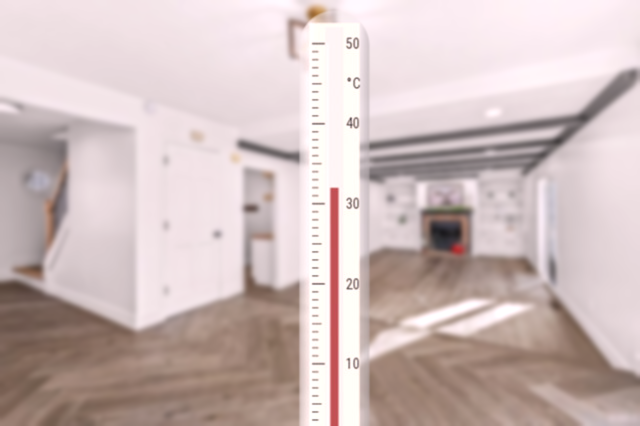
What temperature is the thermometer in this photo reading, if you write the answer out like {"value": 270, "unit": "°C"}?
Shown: {"value": 32, "unit": "°C"}
